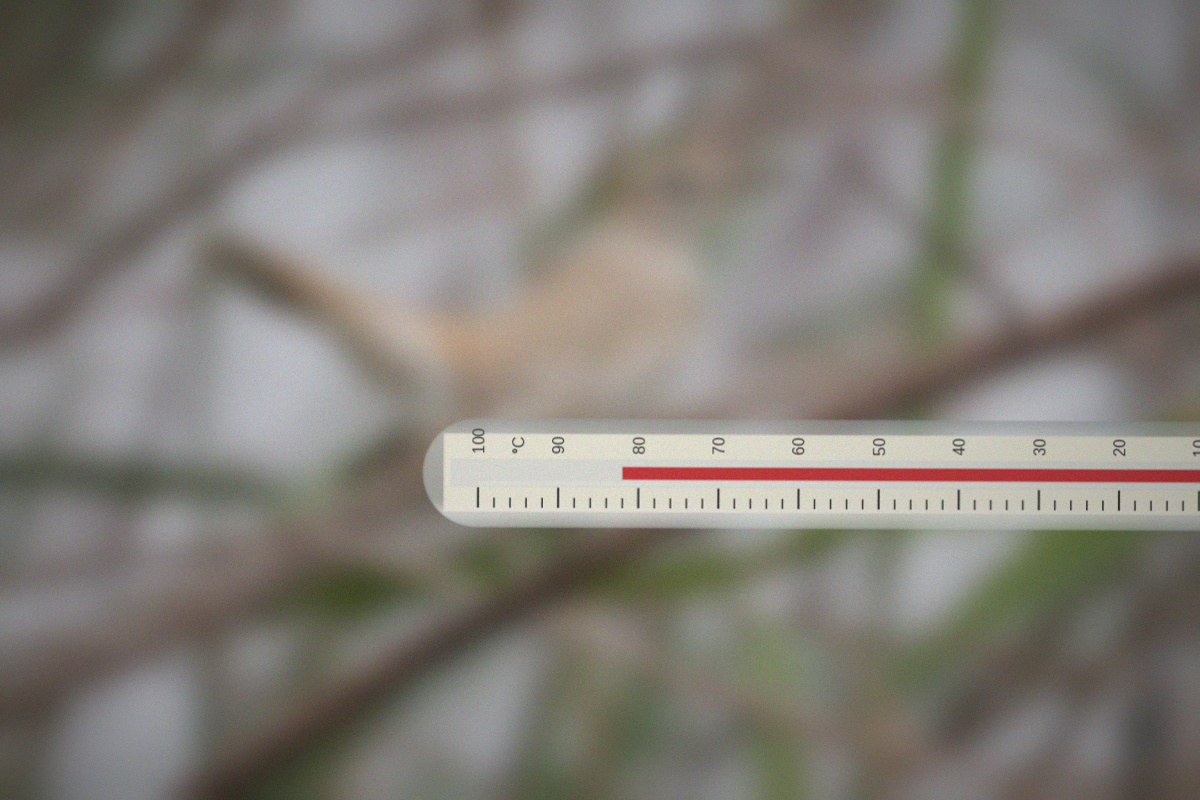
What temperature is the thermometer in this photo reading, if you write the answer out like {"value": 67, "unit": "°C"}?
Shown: {"value": 82, "unit": "°C"}
